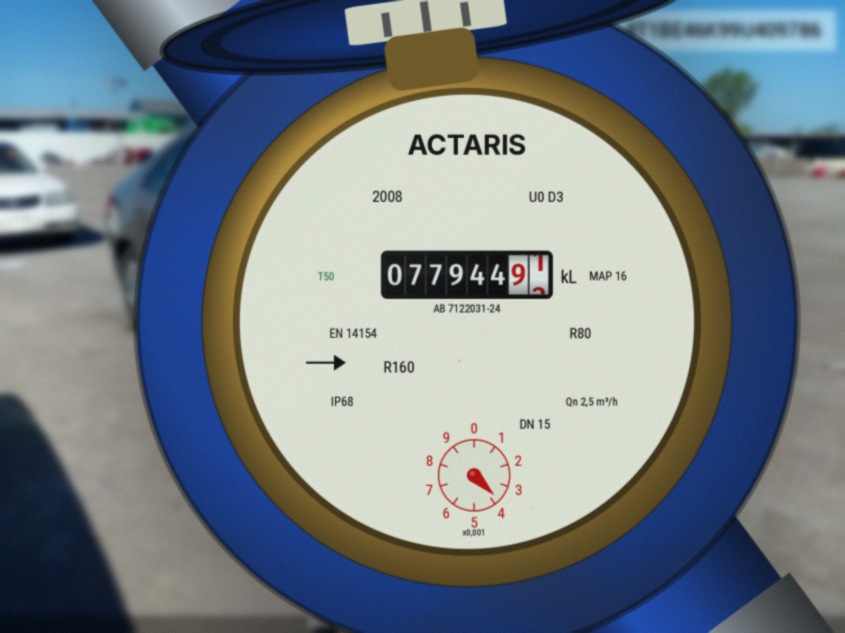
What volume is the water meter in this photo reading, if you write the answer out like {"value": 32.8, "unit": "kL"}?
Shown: {"value": 77944.913, "unit": "kL"}
